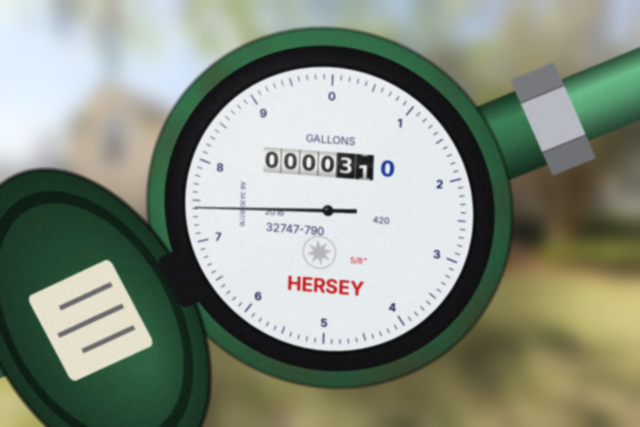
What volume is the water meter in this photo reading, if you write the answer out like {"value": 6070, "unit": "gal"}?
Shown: {"value": 307.4, "unit": "gal"}
